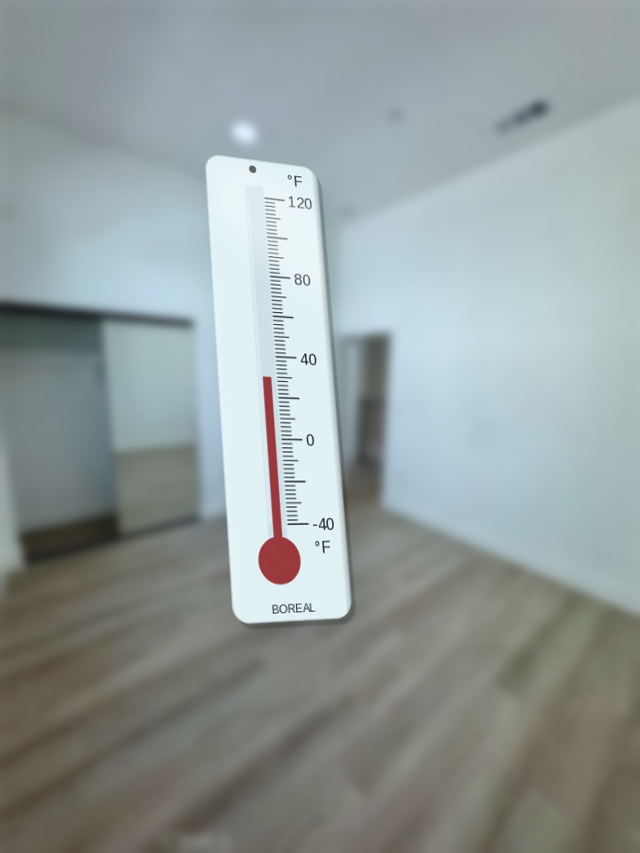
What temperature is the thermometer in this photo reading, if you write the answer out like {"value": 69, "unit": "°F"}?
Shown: {"value": 30, "unit": "°F"}
